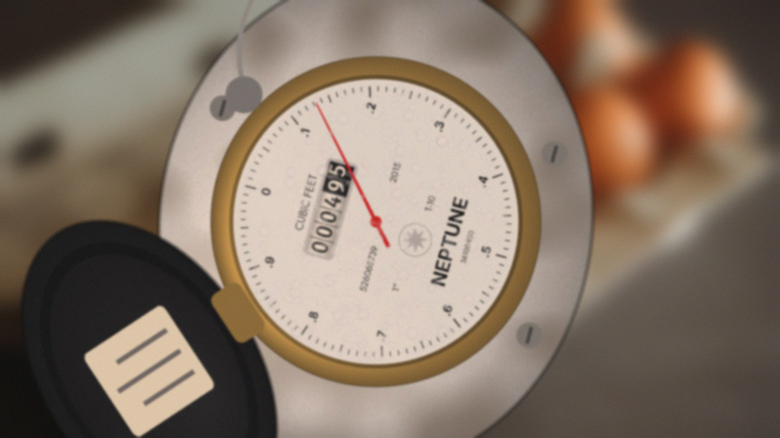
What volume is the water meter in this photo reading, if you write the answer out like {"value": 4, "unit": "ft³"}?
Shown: {"value": 495.13, "unit": "ft³"}
